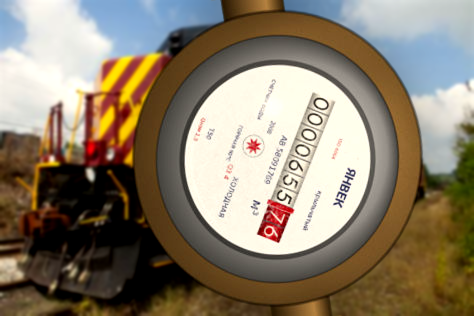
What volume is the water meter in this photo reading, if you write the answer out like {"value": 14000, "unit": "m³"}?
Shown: {"value": 655.76, "unit": "m³"}
